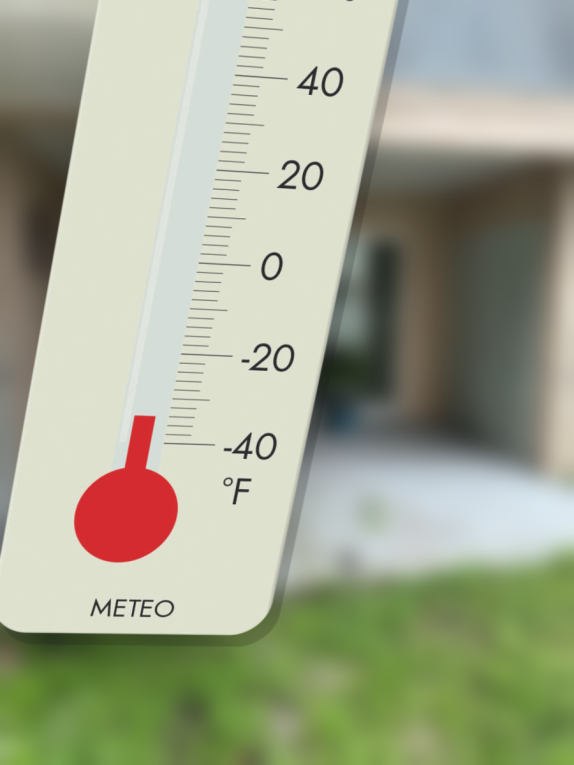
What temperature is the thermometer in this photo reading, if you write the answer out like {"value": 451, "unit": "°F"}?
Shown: {"value": -34, "unit": "°F"}
